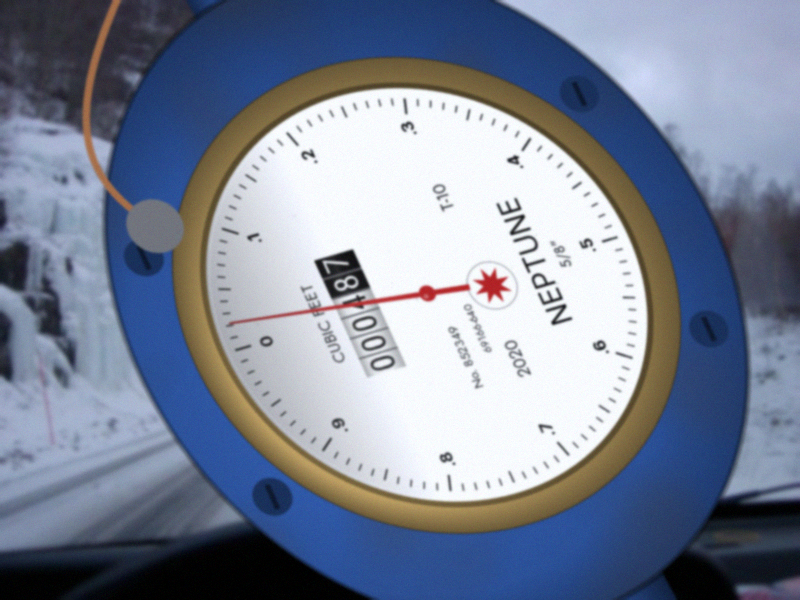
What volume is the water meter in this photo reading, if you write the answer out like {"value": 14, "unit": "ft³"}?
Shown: {"value": 487.02, "unit": "ft³"}
